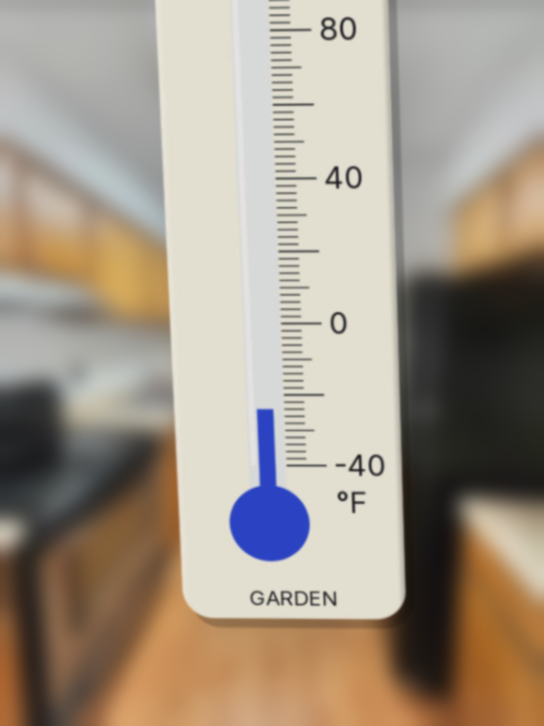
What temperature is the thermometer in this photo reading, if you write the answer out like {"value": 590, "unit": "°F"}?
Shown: {"value": -24, "unit": "°F"}
